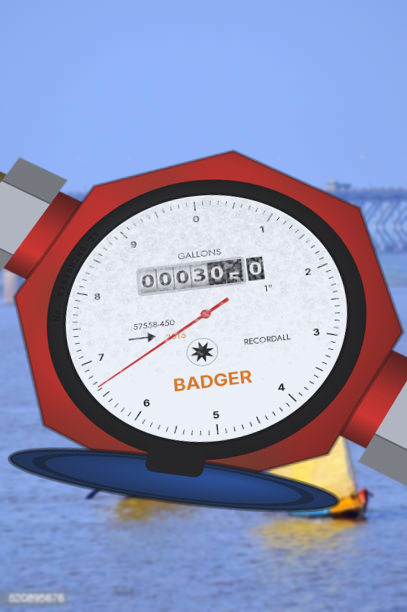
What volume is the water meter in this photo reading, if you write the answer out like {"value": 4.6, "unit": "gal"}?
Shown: {"value": 3046.6, "unit": "gal"}
